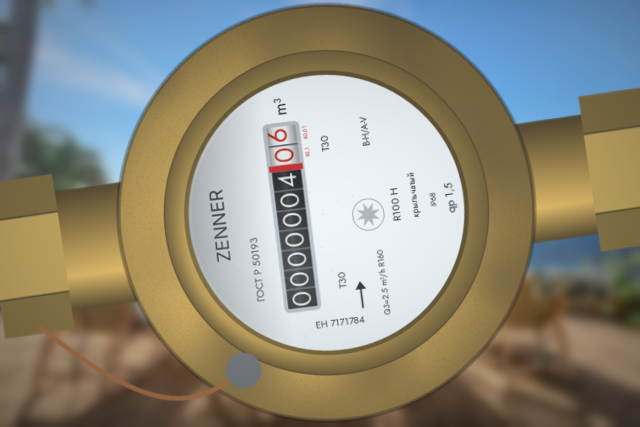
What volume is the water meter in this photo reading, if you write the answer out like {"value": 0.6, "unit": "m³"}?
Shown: {"value": 4.06, "unit": "m³"}
